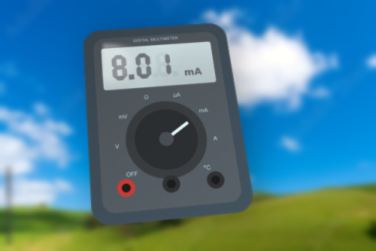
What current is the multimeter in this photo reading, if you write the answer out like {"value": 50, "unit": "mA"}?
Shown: {"value": 8.01, "unit": "mA"}
